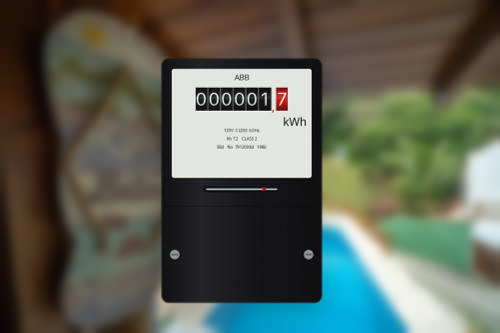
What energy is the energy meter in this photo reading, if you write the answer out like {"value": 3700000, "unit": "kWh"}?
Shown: {"value": 1.7, "unit": "kWh"}
